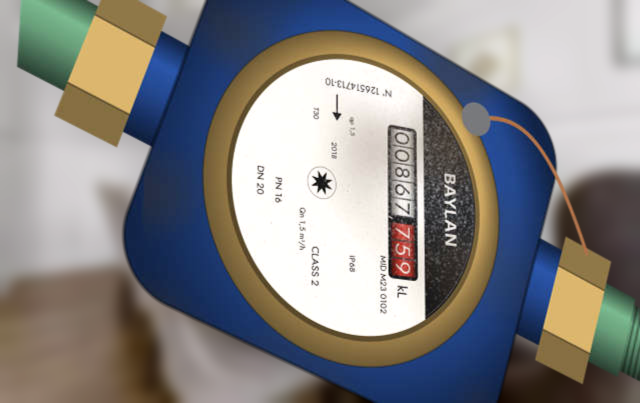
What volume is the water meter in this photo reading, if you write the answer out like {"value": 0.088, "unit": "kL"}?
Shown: {"value": 867.759, "unit": "kL"}
